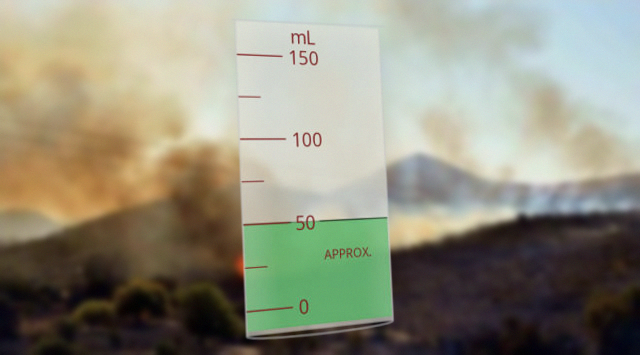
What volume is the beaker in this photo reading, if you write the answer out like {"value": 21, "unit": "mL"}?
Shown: {"value": 50, "unit": "mL"}
